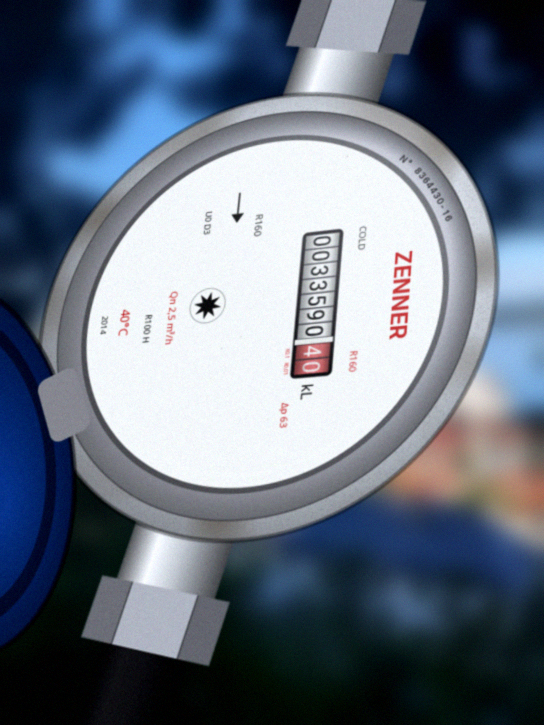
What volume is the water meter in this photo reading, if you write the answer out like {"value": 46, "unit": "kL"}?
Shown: {"value": 33590.40, "unit": "kL"}
